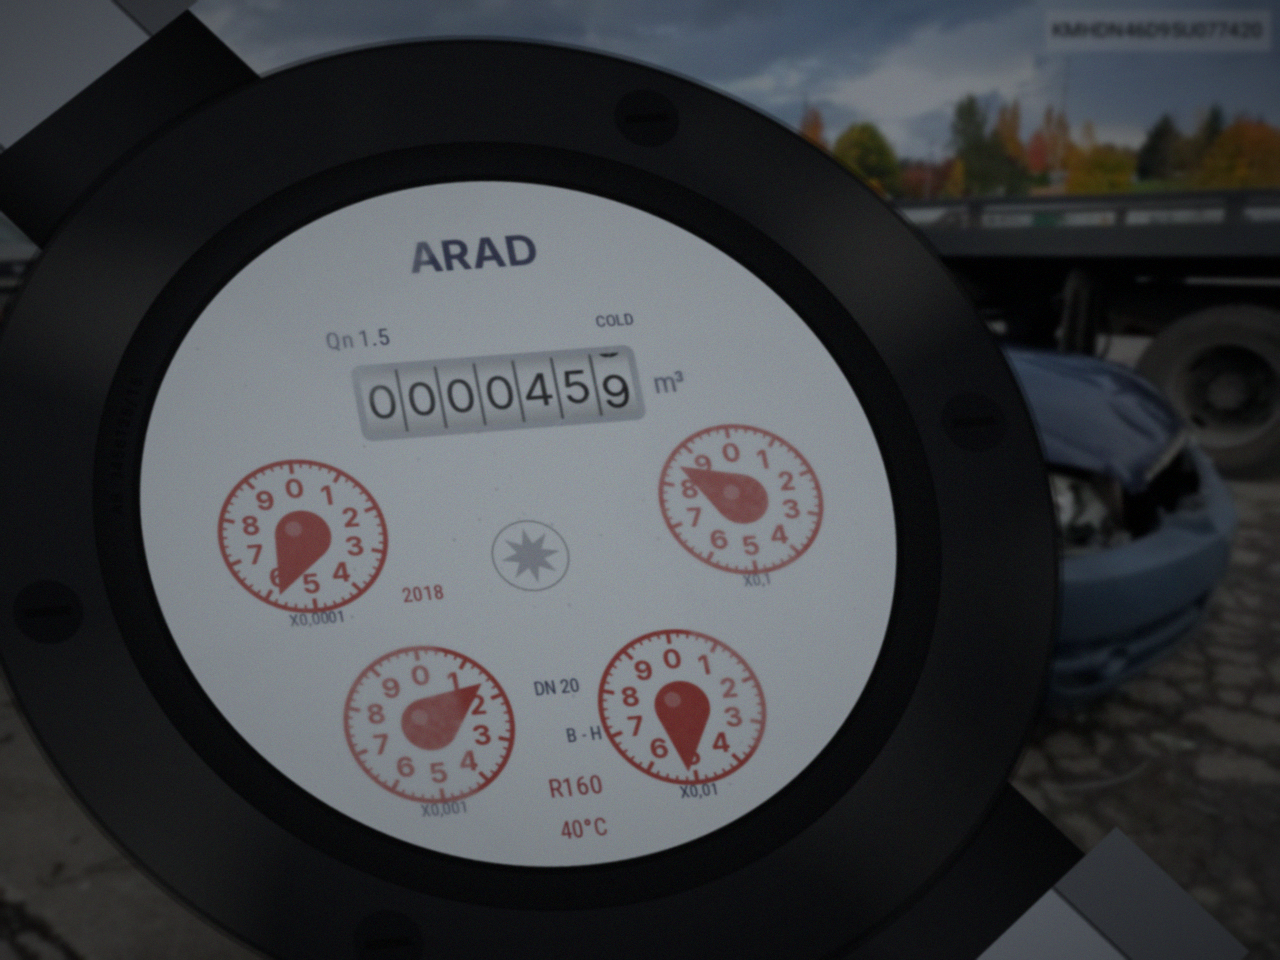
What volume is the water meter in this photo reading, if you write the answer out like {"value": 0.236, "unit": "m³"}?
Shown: {"value": 458.8515, "unit": "m³"}
